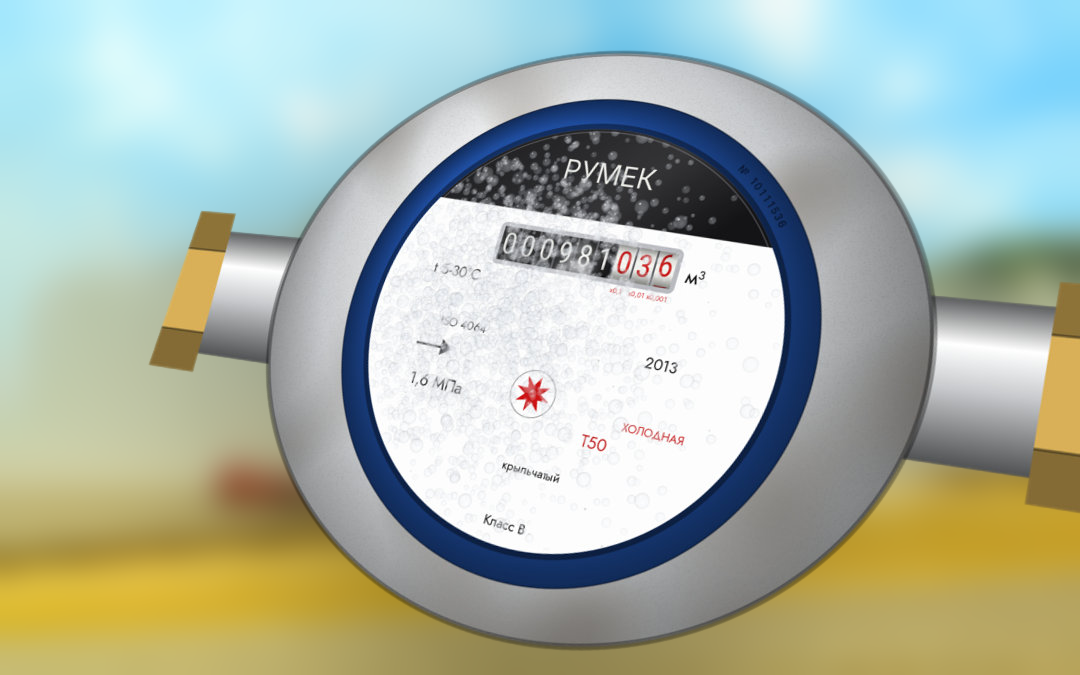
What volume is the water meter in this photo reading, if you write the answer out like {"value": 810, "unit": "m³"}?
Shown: {"value": 981.036, "unit": "m³"}
